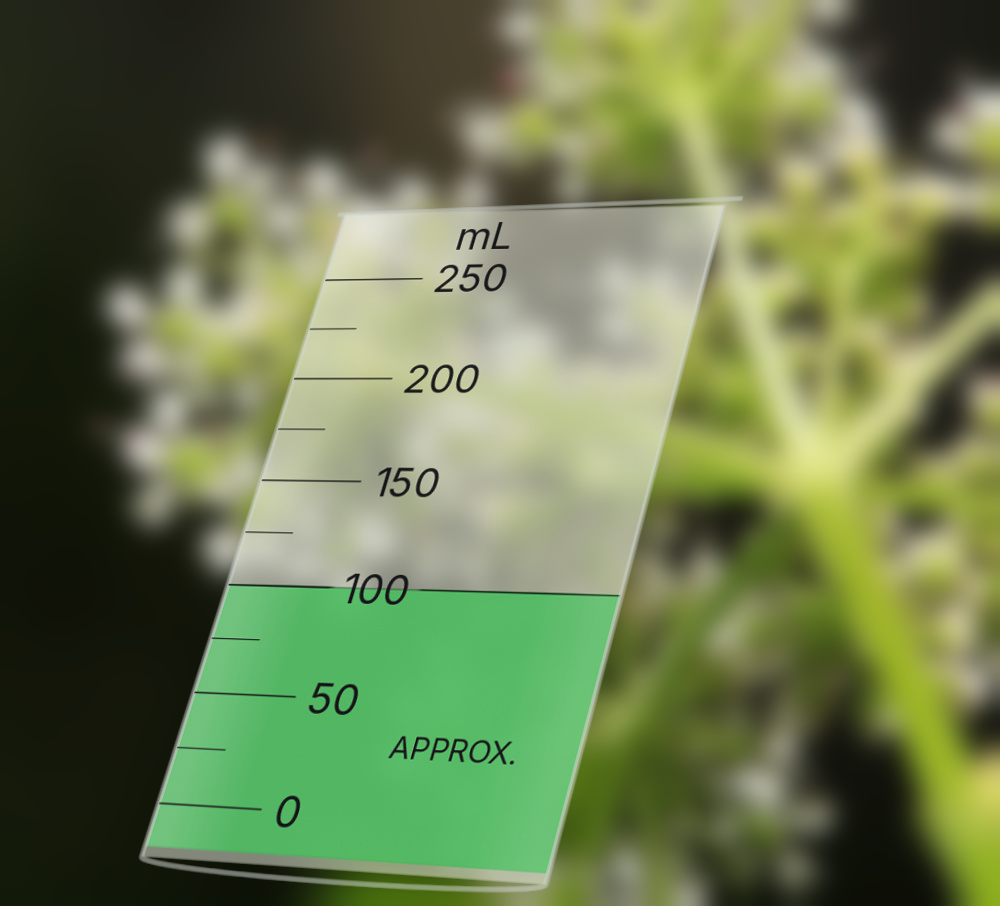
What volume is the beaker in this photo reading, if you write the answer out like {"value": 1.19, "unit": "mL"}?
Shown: {"value": 100, "unit": "mL"}
